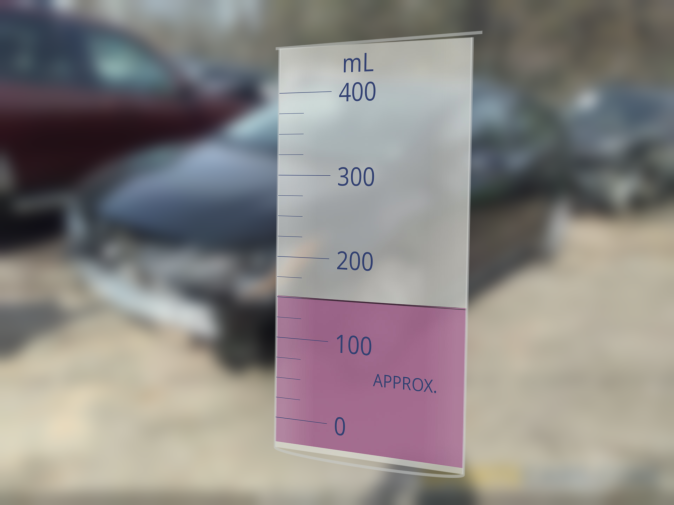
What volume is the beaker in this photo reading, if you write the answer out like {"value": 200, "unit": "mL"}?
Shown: {"value": 150, "unit": "mL"}
